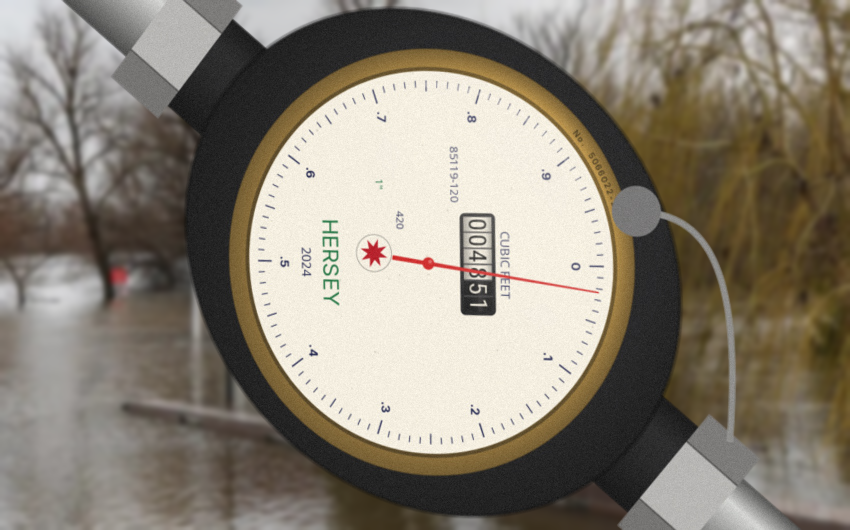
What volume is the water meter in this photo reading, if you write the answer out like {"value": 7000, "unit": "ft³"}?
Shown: {"value": 4851.02, "unit": "ft³"}
